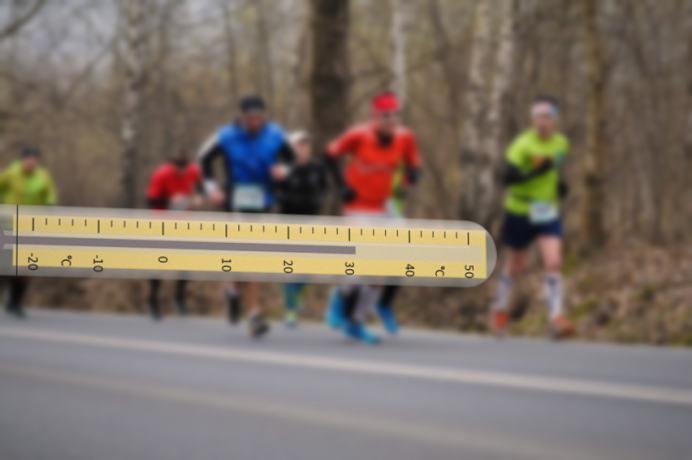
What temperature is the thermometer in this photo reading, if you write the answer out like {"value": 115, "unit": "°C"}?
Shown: {"value": 31, "unit": "°C"}
